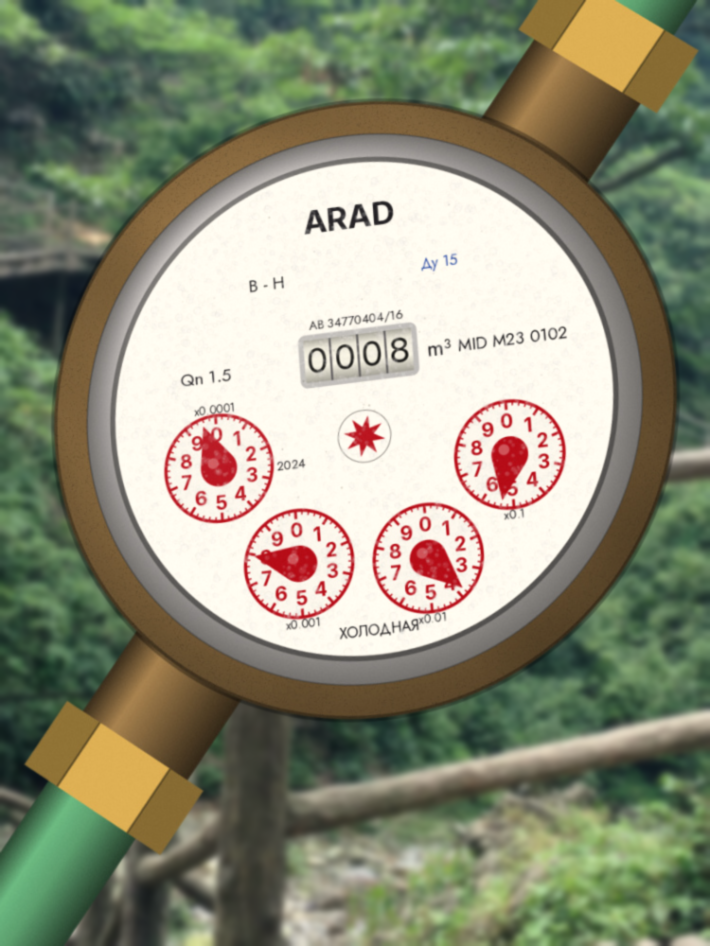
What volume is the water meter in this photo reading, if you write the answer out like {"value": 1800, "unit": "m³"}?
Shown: {"value": 8.5379, "unit": "m³"}
